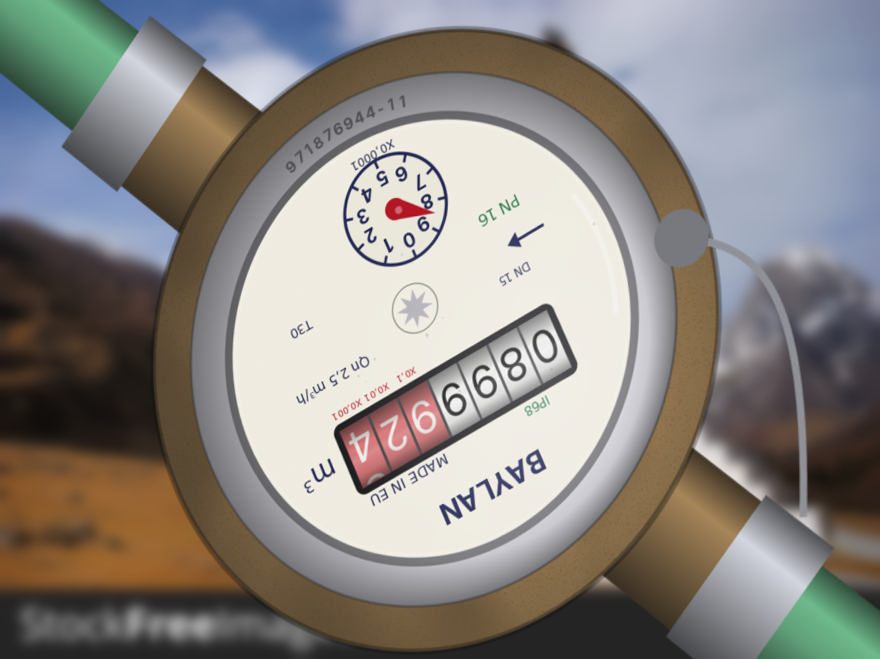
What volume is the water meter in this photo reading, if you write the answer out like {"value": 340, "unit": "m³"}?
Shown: {"value": 899.9238, "unit": "m³"}
